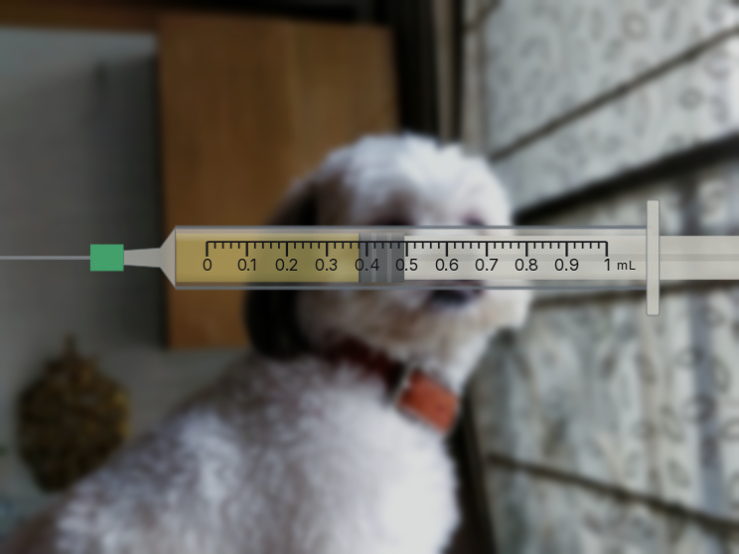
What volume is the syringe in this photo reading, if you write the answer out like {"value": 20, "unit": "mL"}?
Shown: {"value": 0.38, "unit": "mL"}
